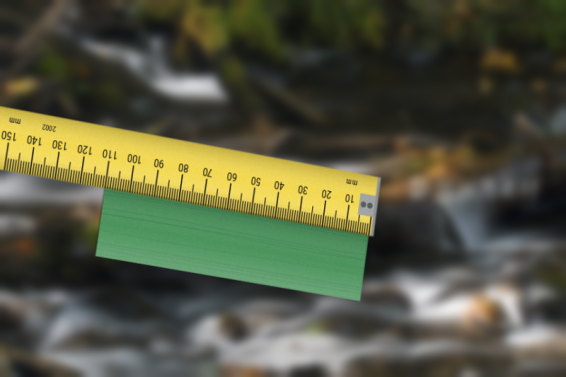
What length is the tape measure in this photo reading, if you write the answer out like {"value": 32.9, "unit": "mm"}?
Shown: {"value": 110, "unit": "mm"}
